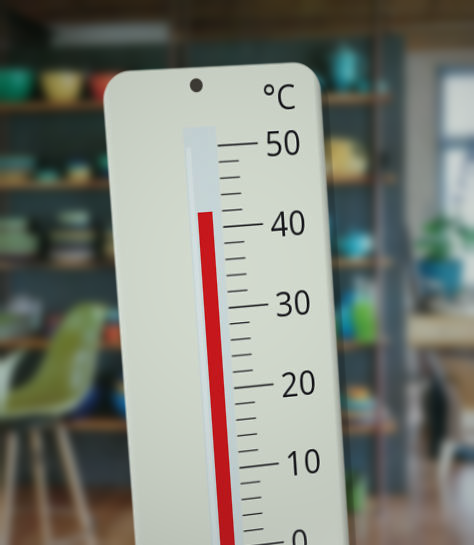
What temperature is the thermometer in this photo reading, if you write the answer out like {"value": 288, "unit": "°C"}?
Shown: {"value": 42, "unit": "°C"}
